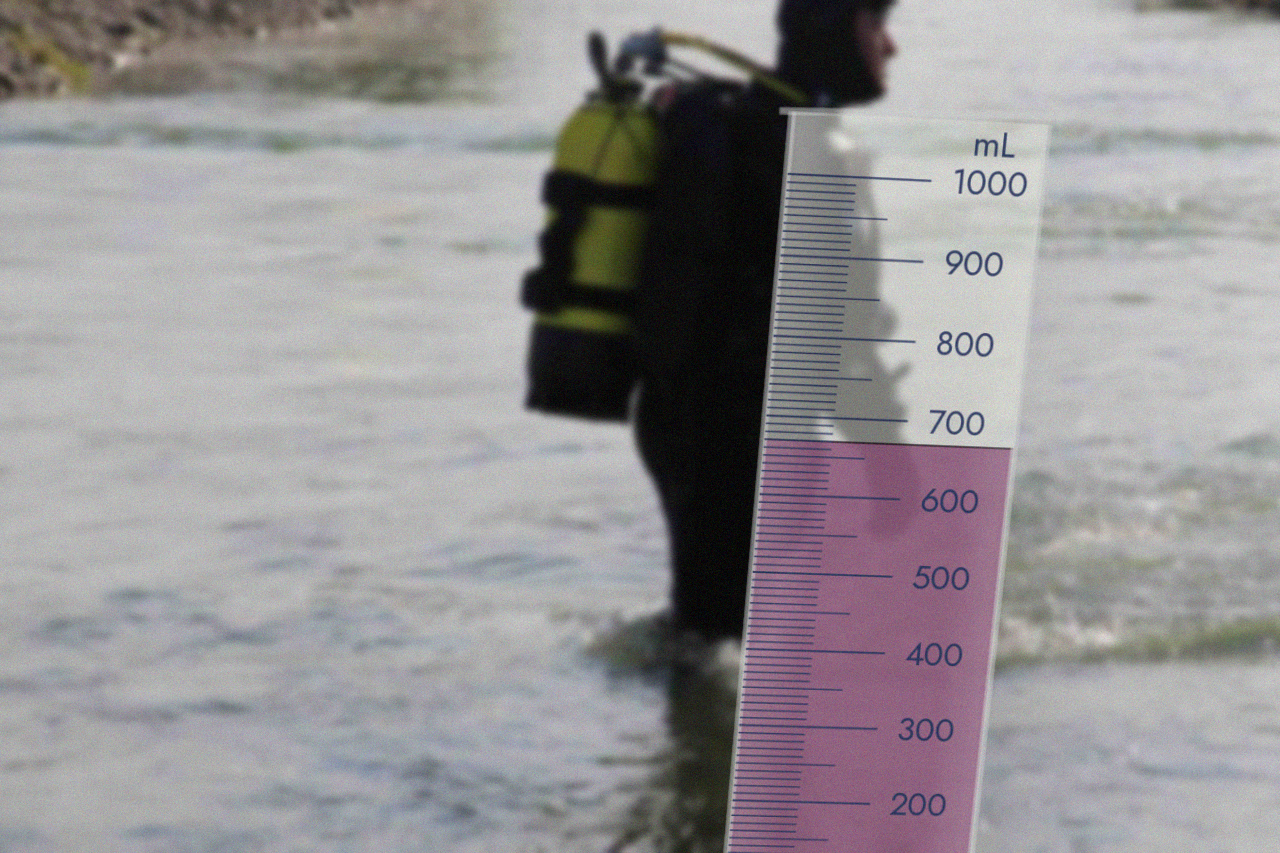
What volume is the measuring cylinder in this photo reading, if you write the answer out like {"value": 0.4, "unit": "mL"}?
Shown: {"value": 670, "unit": "mL"}
